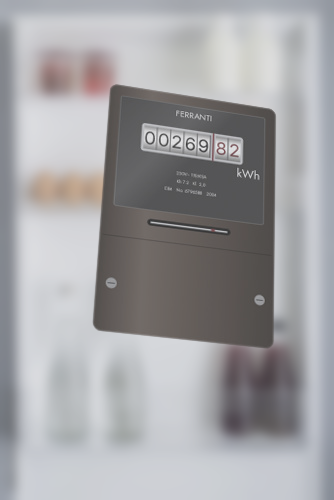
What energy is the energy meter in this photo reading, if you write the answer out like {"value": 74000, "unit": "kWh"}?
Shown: {"value": 269.82, "unit": "kWh"}
